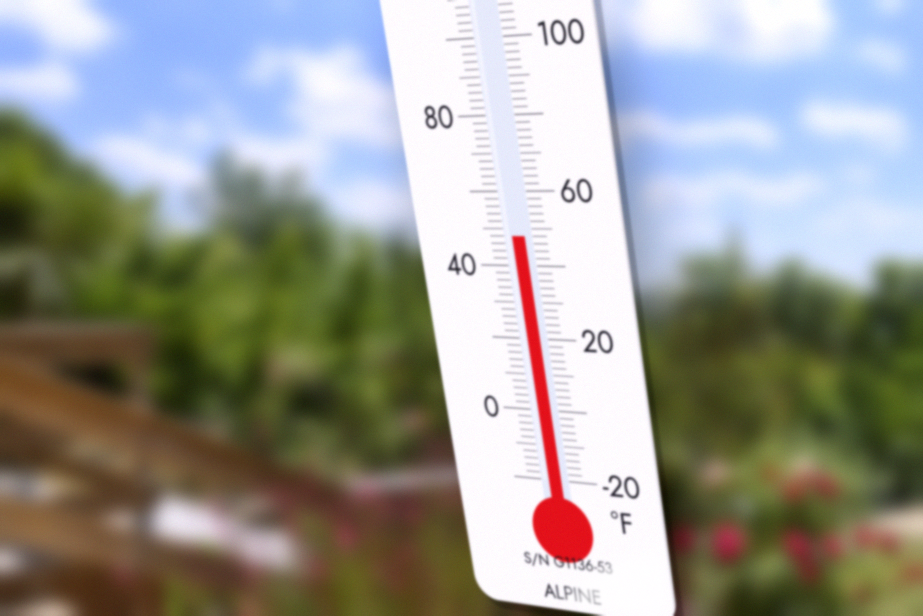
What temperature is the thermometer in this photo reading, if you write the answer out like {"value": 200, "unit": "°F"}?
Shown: {"value": 48, "unit": "°F"}
